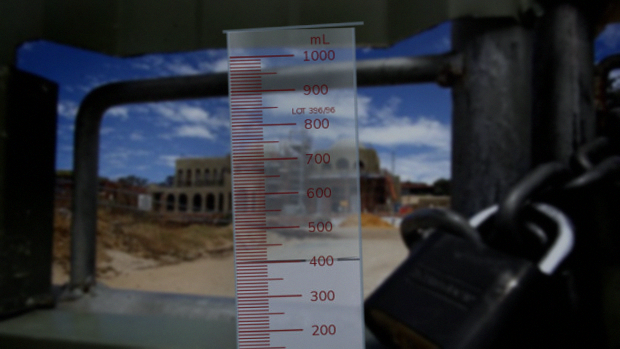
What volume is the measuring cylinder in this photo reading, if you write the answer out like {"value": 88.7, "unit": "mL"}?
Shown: {"value": 400, "unit": "mL"}
